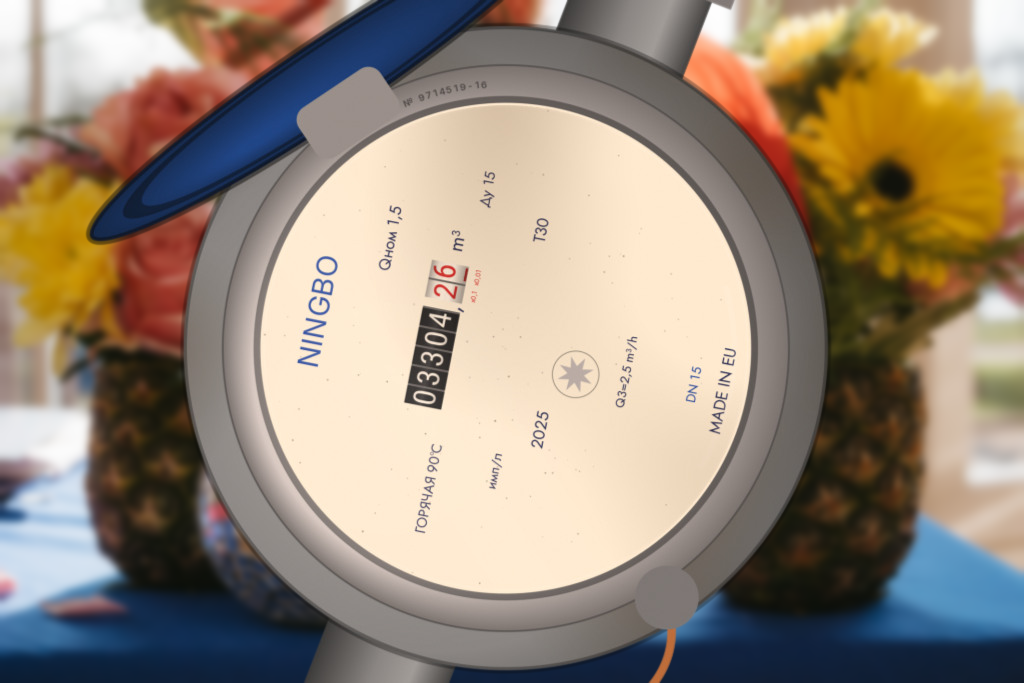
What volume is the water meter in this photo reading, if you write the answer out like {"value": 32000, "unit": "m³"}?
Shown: {"value": 3304.26, "unit": "m³"}
